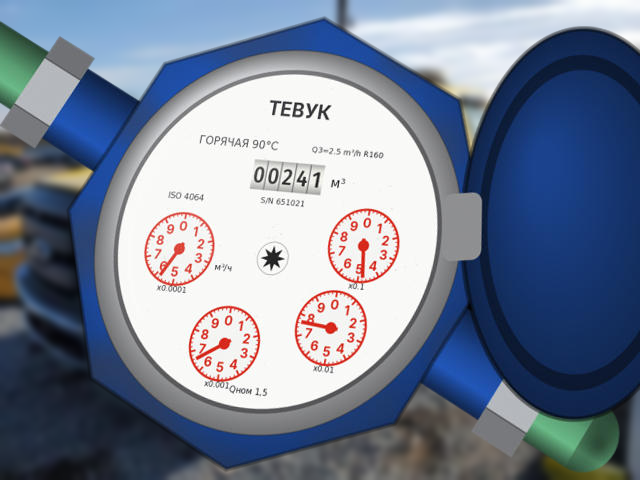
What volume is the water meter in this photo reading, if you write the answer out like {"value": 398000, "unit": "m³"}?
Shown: {"value": 241.4765, "unit": "m³"}
